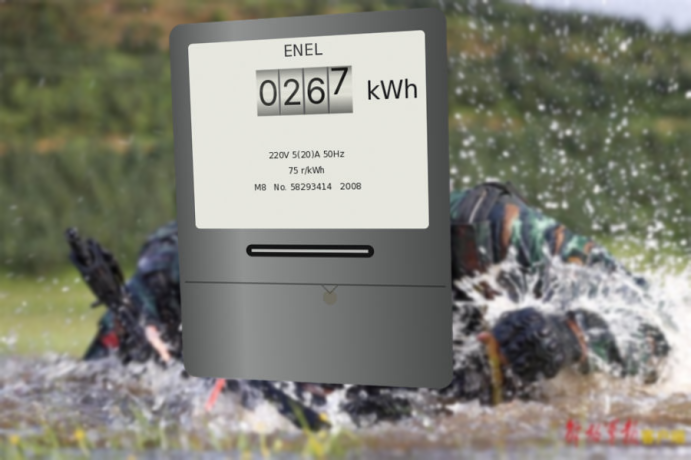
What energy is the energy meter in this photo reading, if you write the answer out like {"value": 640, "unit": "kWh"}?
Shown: {"value": 267, "unit": "kWh"}
